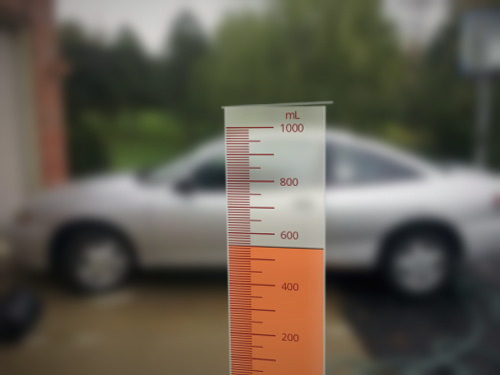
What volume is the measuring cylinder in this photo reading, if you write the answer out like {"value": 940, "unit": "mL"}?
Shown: {"value": 550, "unit": "mL"}
